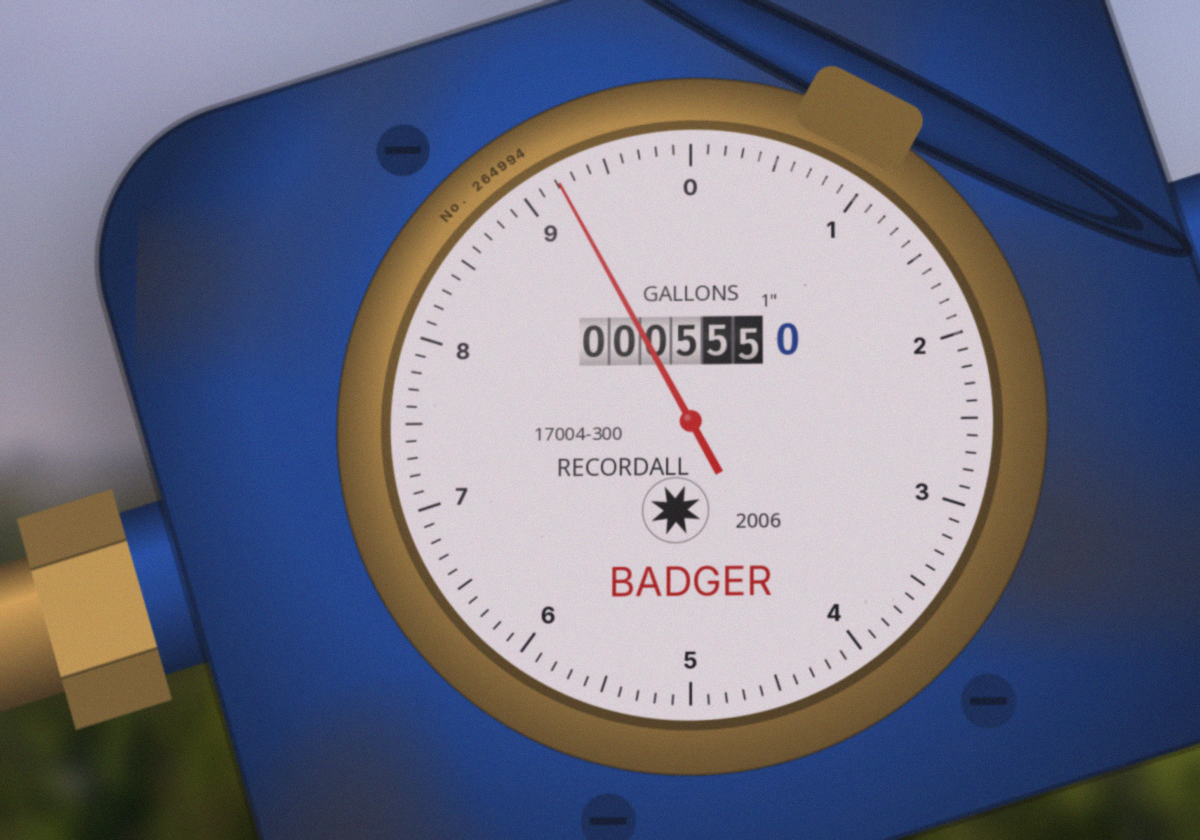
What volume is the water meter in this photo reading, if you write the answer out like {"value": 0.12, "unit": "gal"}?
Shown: {"value": 5549.2, "unit": "gal"}
